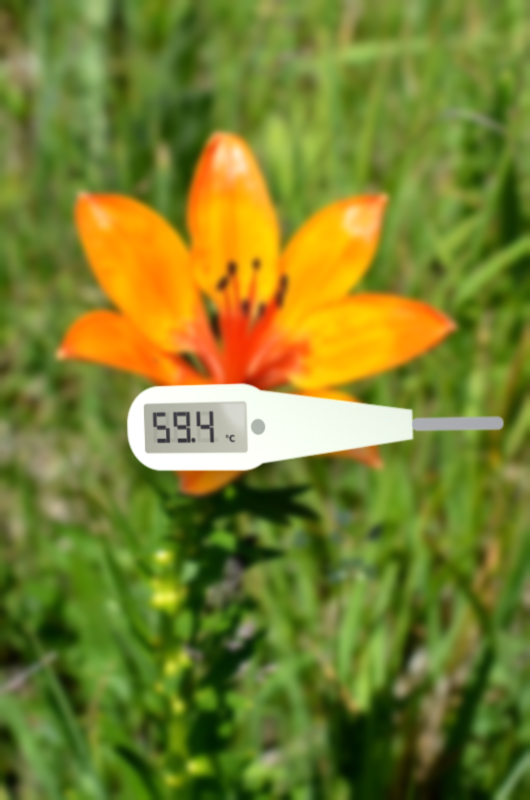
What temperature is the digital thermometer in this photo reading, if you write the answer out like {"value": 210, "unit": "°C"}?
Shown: {"value": 59.4, "unit": "°C"}
